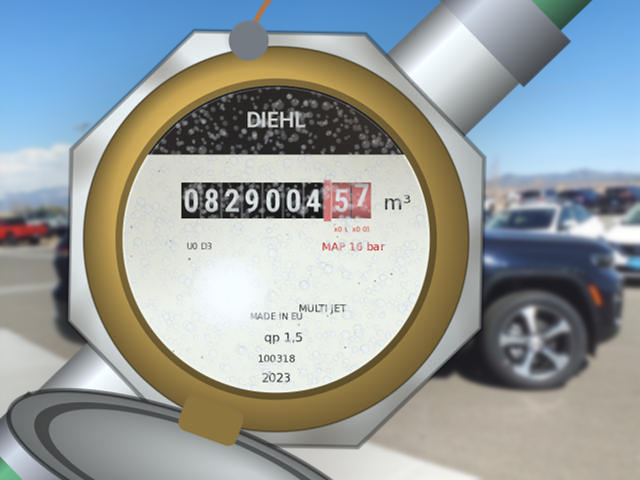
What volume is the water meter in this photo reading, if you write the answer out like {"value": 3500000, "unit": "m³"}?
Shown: {"value": 829004.57, "unit": "m³"}
